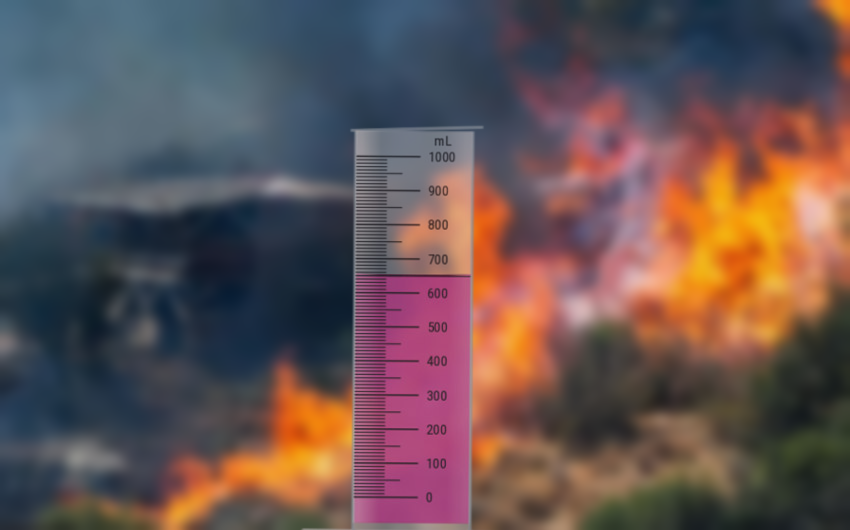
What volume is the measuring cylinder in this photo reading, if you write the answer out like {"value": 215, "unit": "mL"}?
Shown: {"value": 650, "unit": "mL"}
